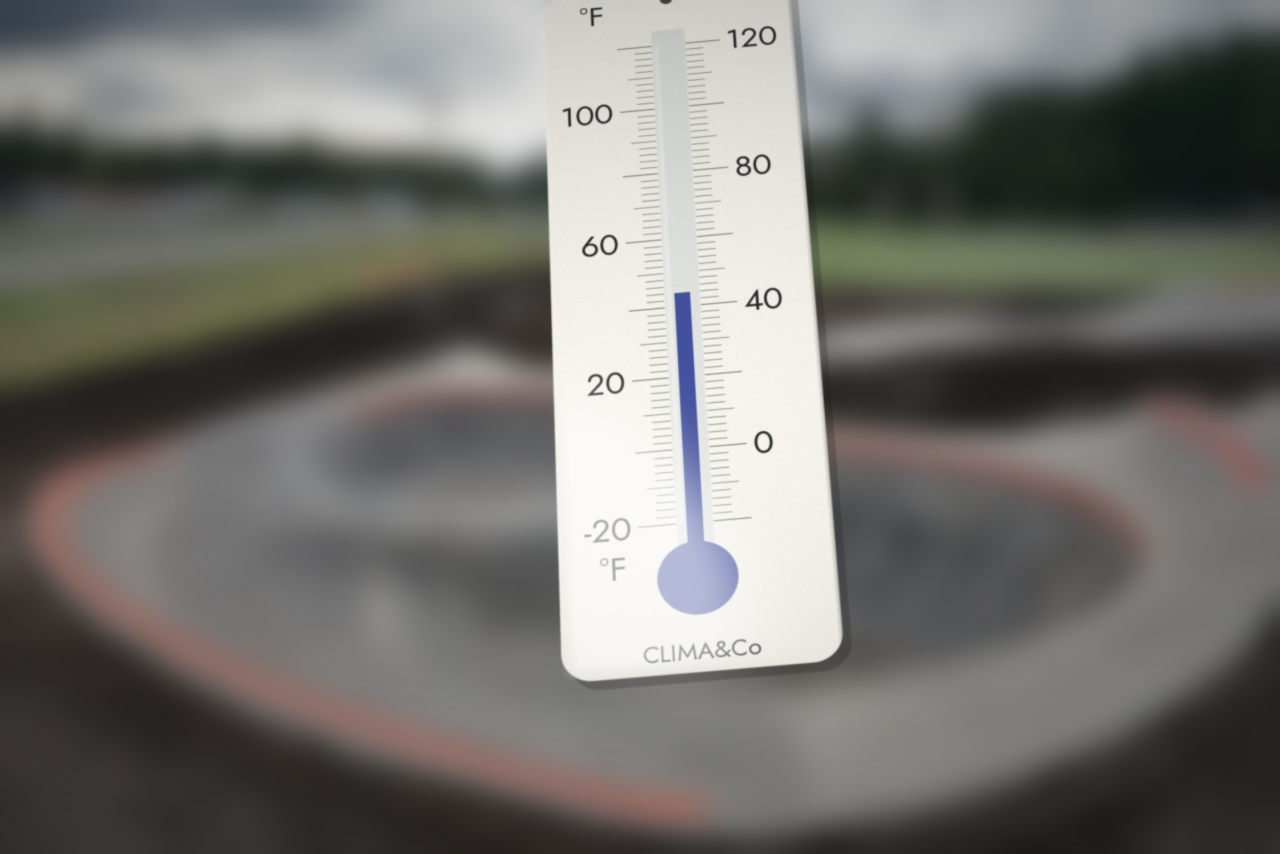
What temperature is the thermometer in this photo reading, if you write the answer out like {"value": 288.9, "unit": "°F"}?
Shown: {"value": 44, "unit": "°F"}
